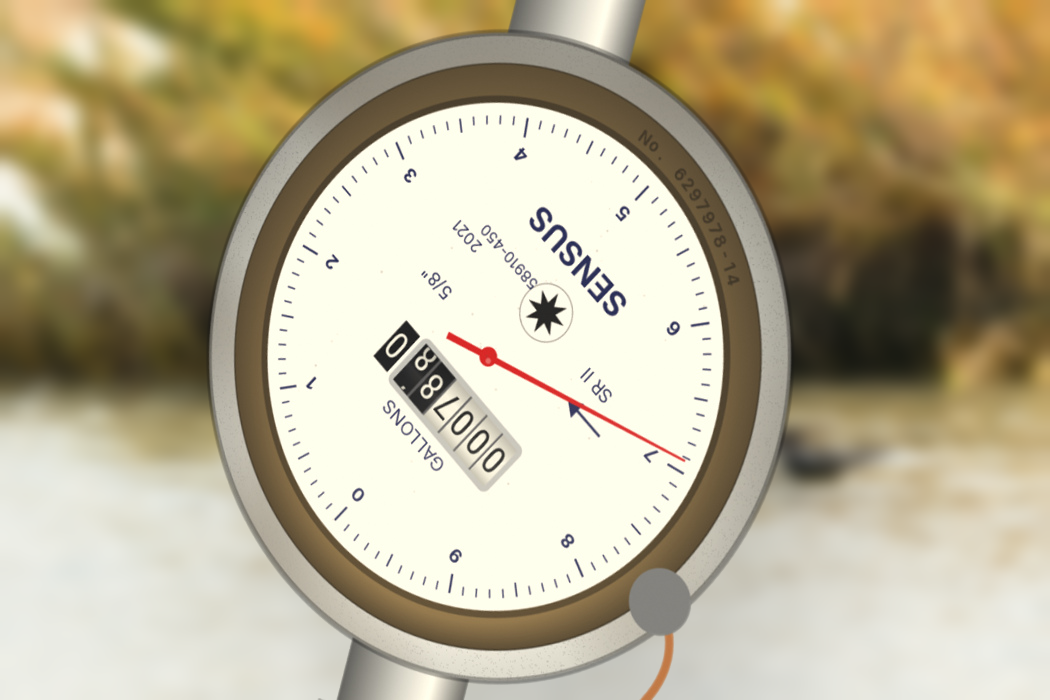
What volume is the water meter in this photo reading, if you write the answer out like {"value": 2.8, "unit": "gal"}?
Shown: {"value": 7876.9, "unit": "gal"}
